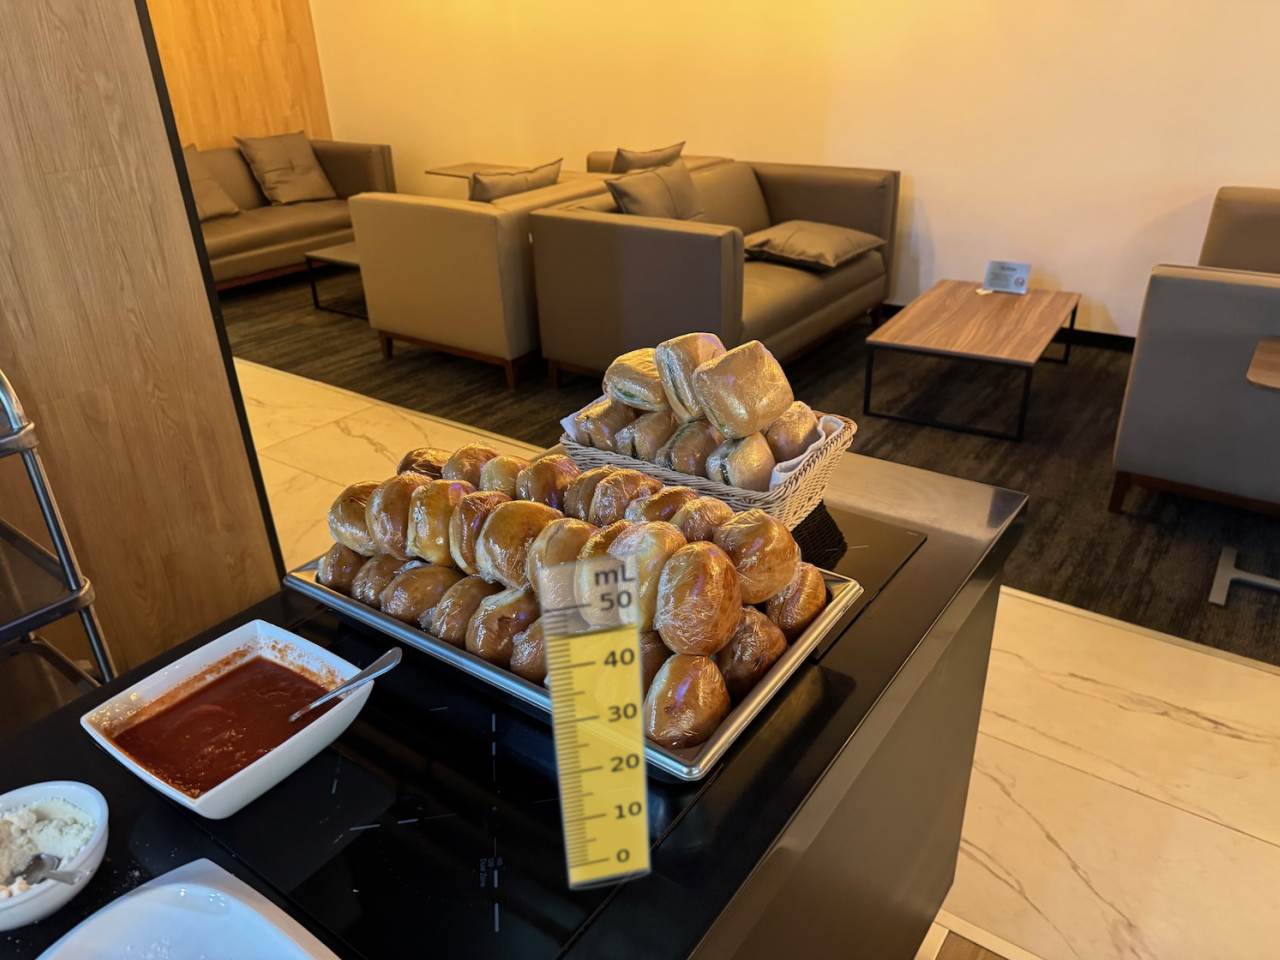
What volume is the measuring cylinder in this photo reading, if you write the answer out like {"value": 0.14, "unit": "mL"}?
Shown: {"value": 45, "unit": "mL"}
